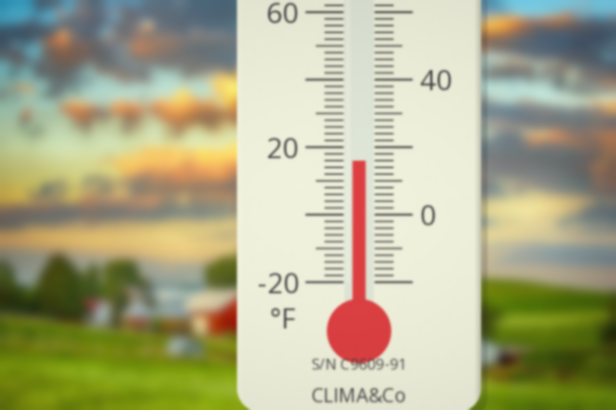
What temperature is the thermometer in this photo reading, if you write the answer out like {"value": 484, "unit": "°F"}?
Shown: {"value": 16, "unit": "°F"}
